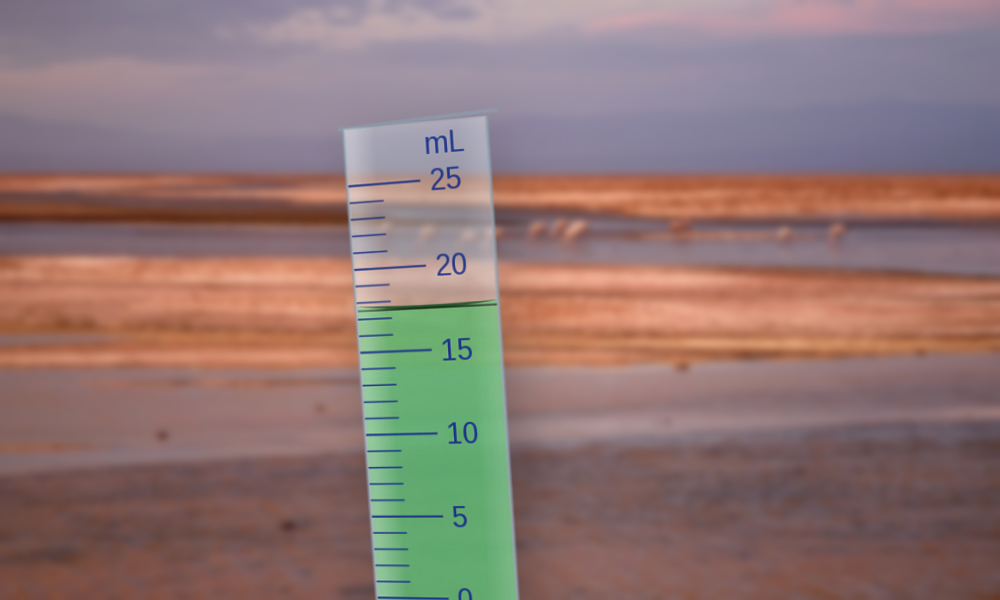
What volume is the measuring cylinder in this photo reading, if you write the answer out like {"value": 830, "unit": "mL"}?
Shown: {"value": 17.5, "unit": "mL"}
